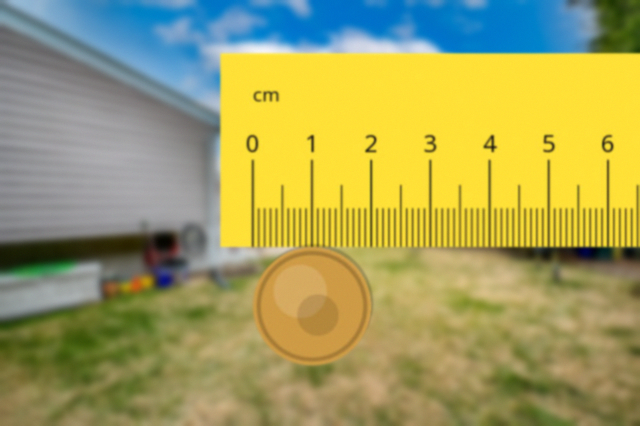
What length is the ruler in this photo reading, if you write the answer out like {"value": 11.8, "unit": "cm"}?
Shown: {"value": 2, "unit": "cm"}
